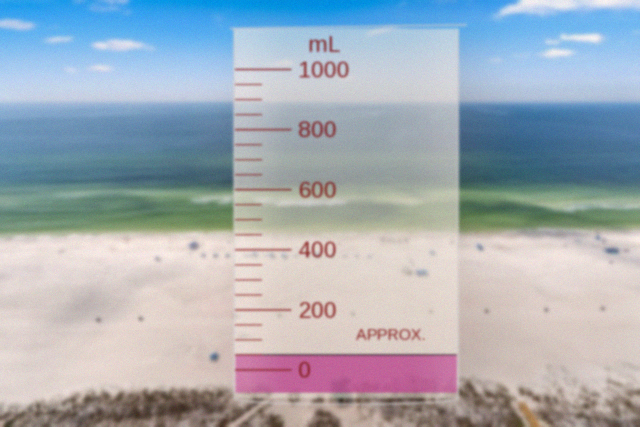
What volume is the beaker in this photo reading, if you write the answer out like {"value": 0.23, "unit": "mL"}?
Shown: {"value": 50, "unit": "mL"}
